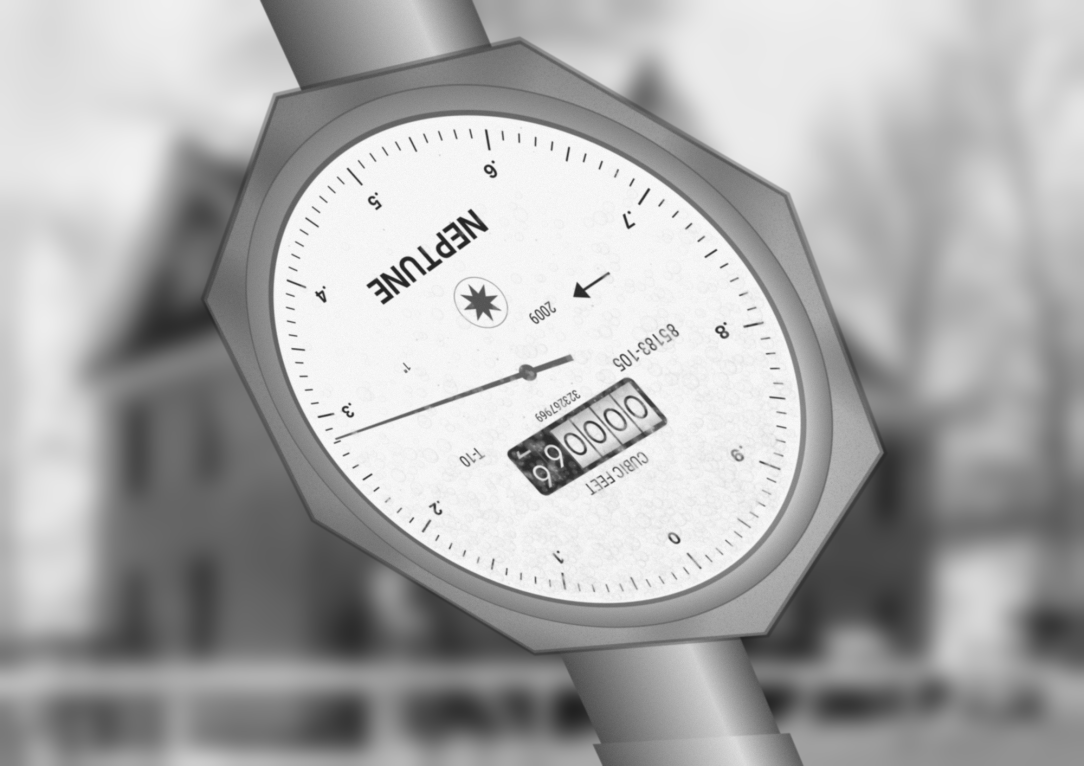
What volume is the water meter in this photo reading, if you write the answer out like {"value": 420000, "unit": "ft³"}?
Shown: {"value": 66.28, "unit": "ft³"}
